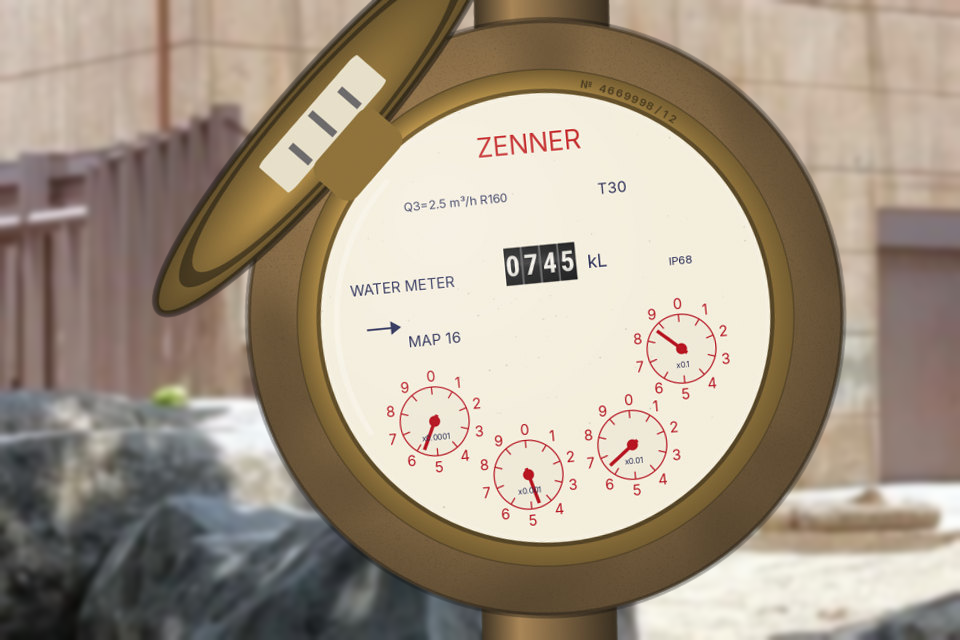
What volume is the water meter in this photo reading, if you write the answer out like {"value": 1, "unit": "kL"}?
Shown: {"value": 745.8645, "unit": "kL"}
